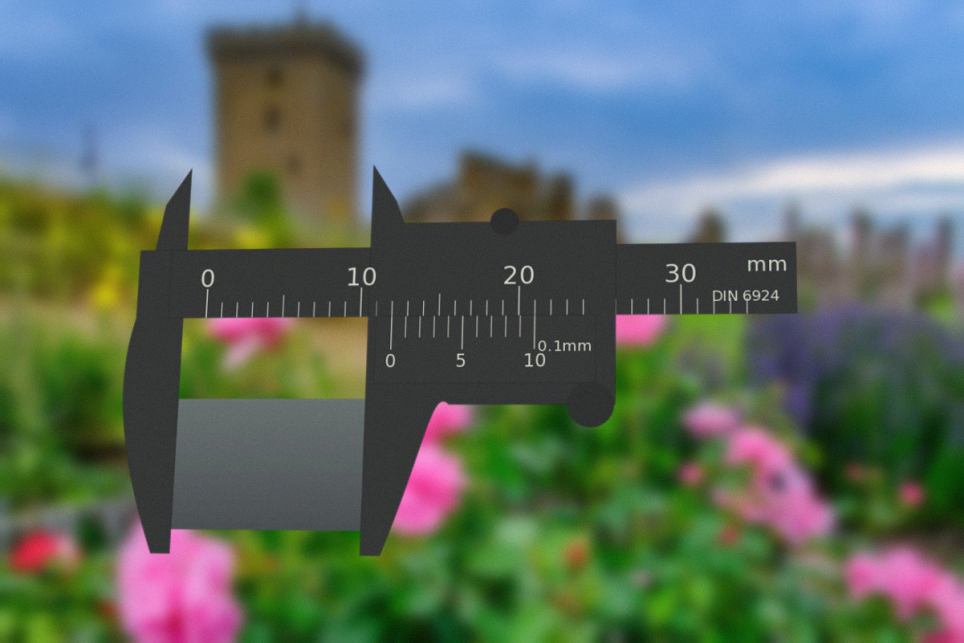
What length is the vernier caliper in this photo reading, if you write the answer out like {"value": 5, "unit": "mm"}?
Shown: {"value": 12.0, "unit": "mm"}
